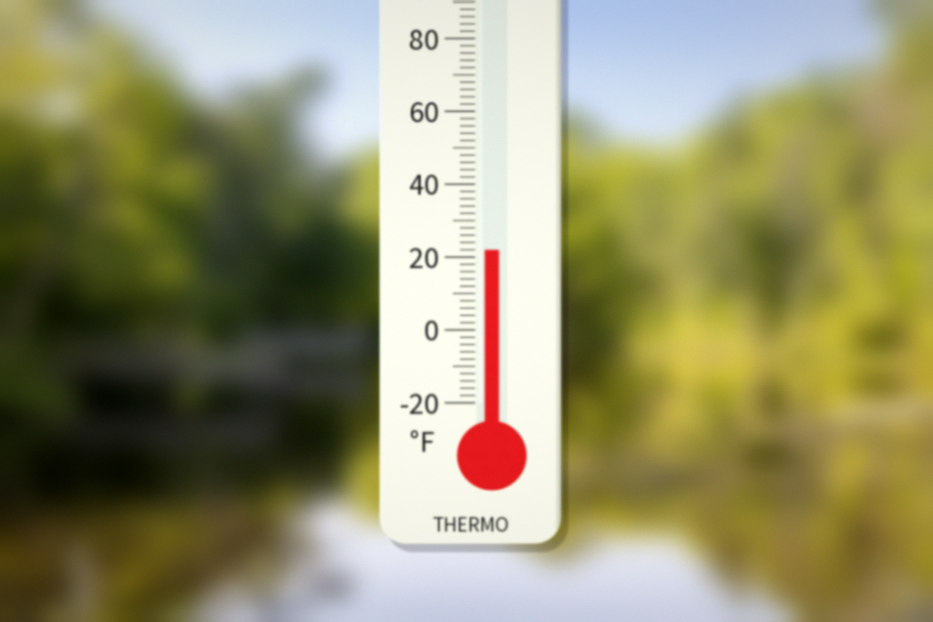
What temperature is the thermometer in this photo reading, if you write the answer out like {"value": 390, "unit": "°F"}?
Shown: {"value": 22, "unit": "°F"}
